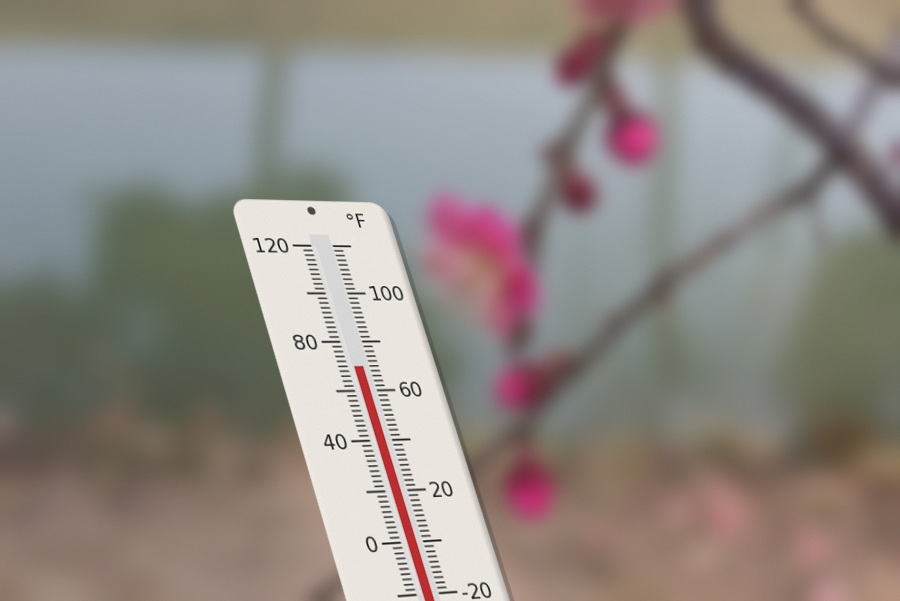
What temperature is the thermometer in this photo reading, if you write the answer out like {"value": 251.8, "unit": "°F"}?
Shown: {"value": 70, "unit": "°F"}
